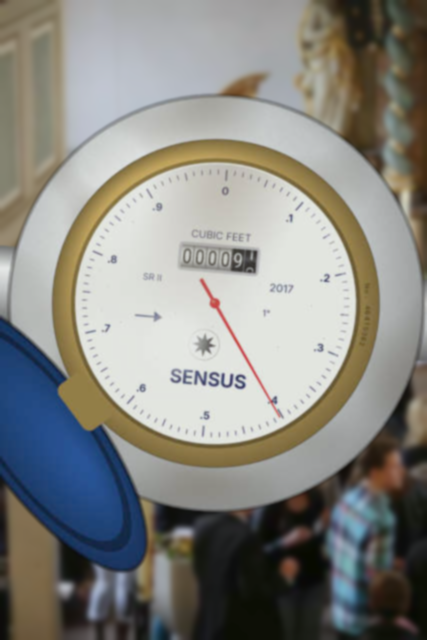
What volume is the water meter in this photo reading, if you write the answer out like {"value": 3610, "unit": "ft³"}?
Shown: {"value": 91.40, "unit": "ft³"}
